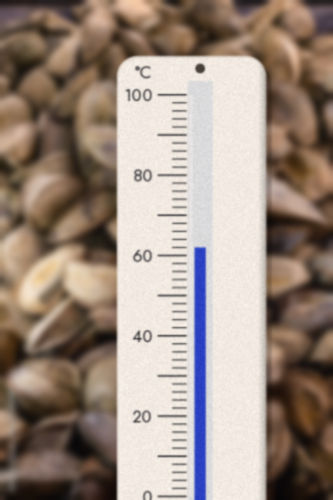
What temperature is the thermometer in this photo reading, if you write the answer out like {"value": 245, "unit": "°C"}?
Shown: {"value": 62, "unit": "°C"}
